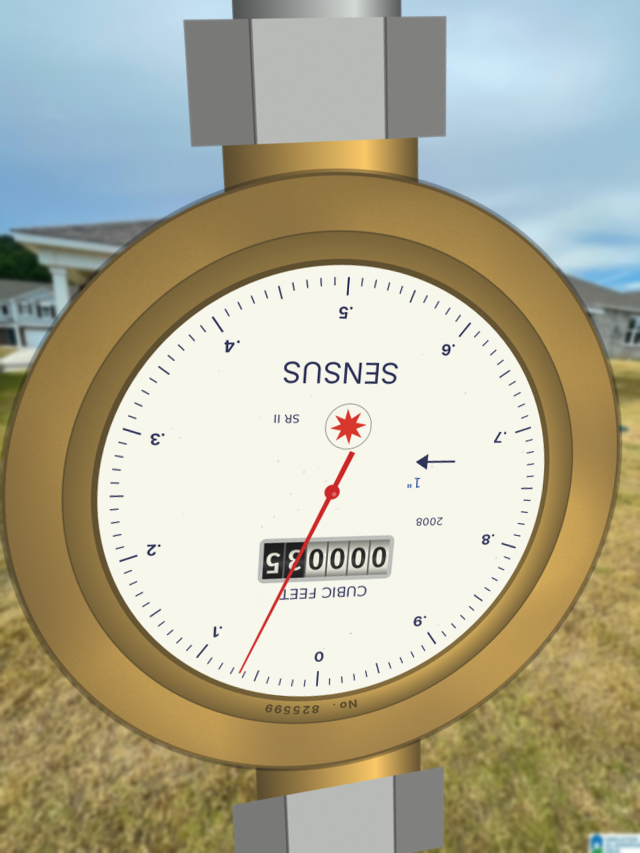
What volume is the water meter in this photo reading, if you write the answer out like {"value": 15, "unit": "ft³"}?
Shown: {"value": 35.06, "unit": "ft³"}
